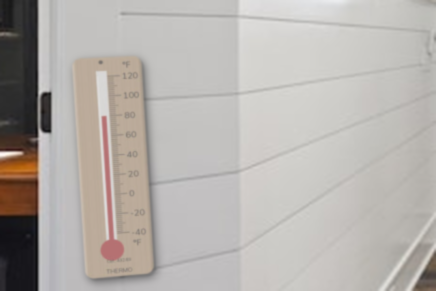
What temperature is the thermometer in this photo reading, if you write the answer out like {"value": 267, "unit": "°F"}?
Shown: {"value": 80, "unit": "°F"}
